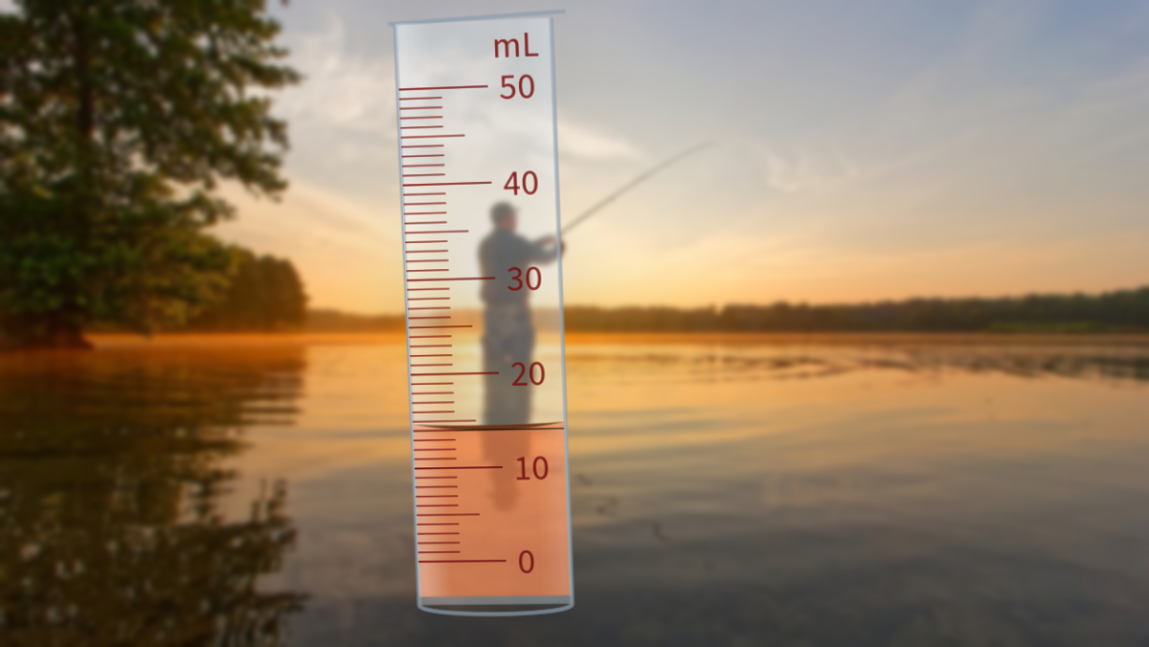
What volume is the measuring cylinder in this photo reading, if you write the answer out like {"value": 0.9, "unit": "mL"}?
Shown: {"value": 14, "unit": "mL"}
